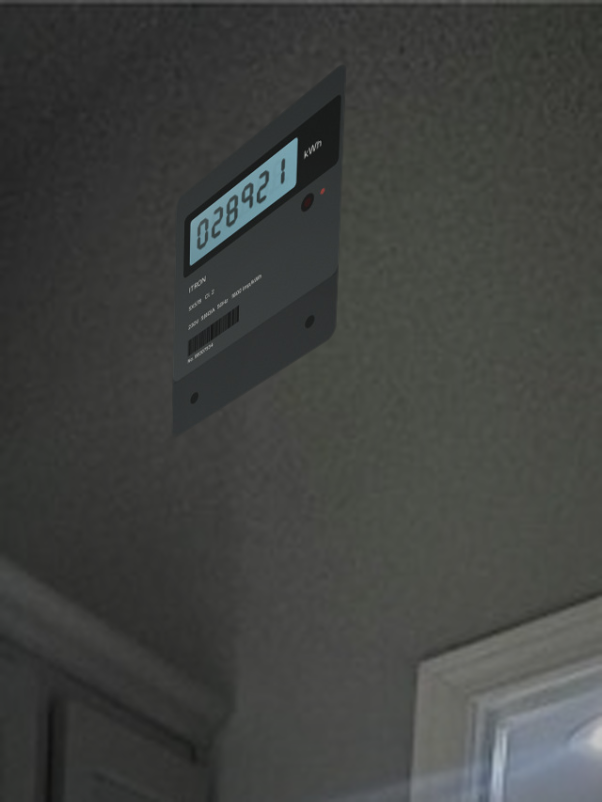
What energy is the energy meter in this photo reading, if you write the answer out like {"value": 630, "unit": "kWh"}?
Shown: {"value": 28921, "unit": "kWh"}
